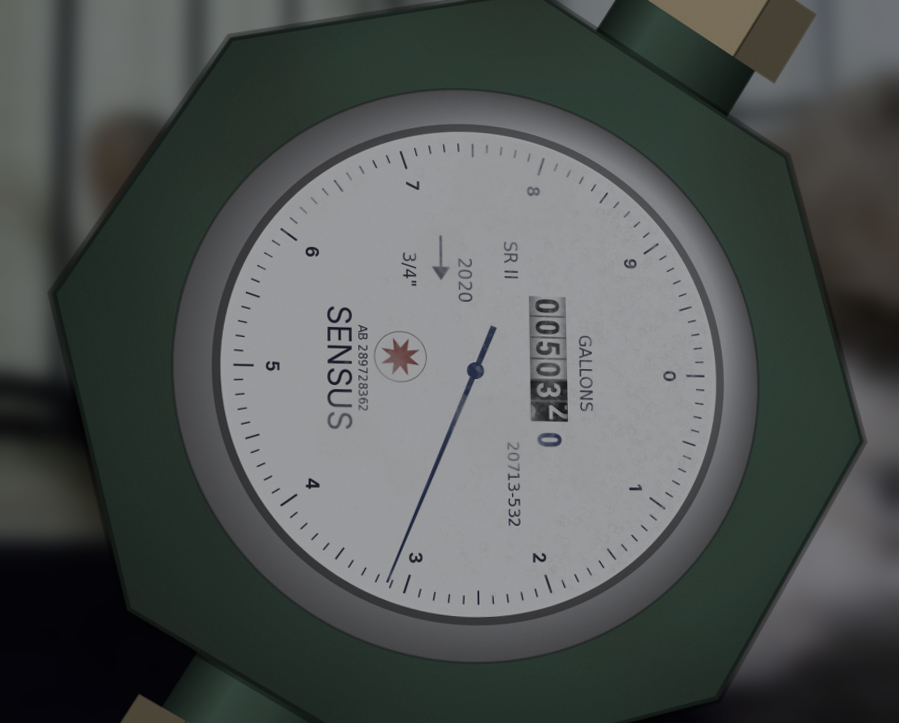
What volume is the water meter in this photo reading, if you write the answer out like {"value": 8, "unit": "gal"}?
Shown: {"value": 50323.1, "unit": "gal"}
